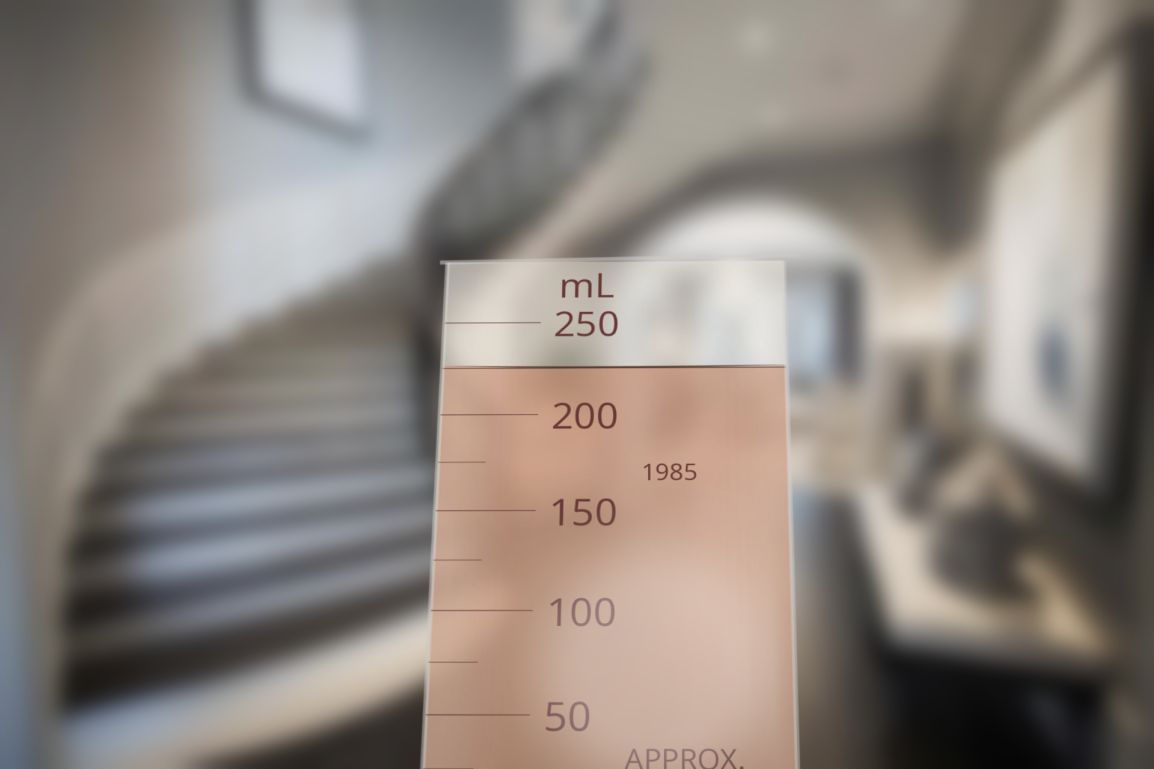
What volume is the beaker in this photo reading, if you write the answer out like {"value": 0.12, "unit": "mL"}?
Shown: {"value": 225, "unit": "mL"}
